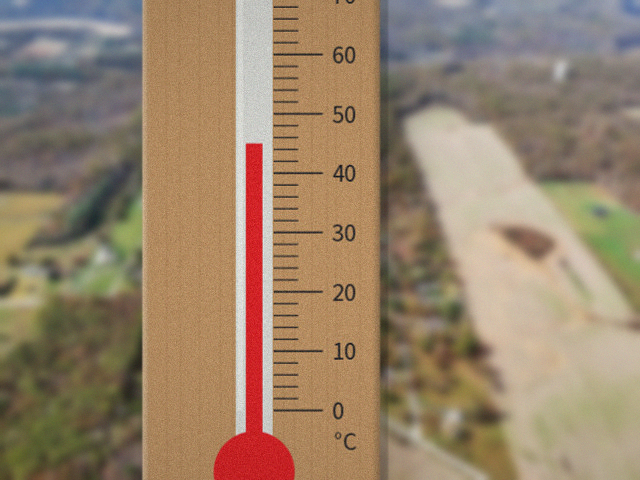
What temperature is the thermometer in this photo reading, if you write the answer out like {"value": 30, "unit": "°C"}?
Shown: {"value": 45, "unit": "°C"}
